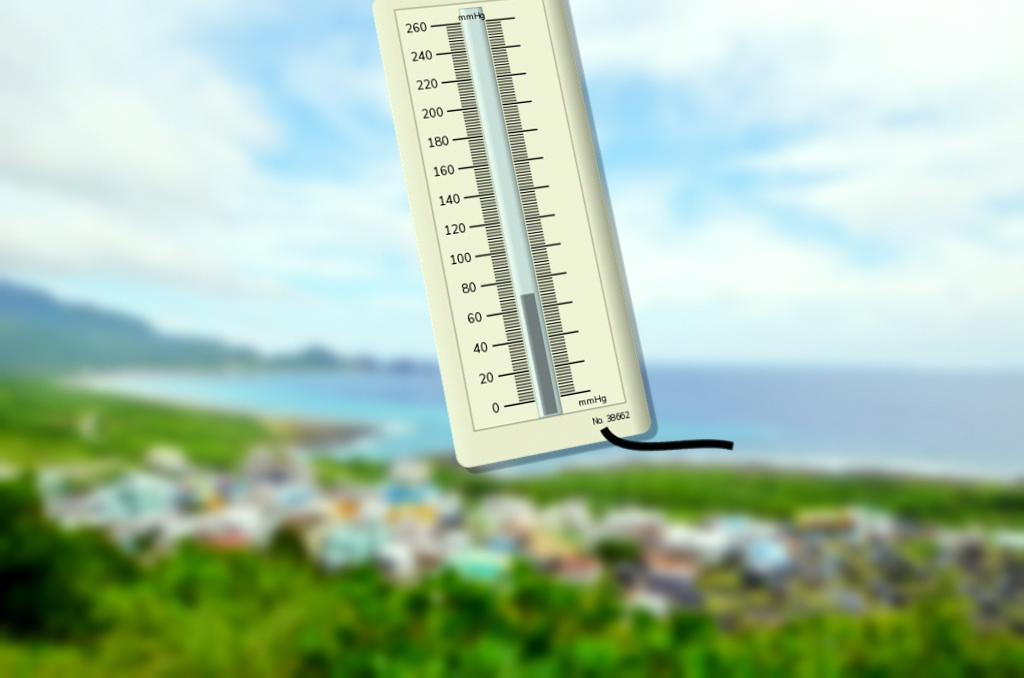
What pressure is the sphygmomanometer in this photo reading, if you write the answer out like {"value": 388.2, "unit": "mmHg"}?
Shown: {"value": 70, "unit": "mmHg"}
